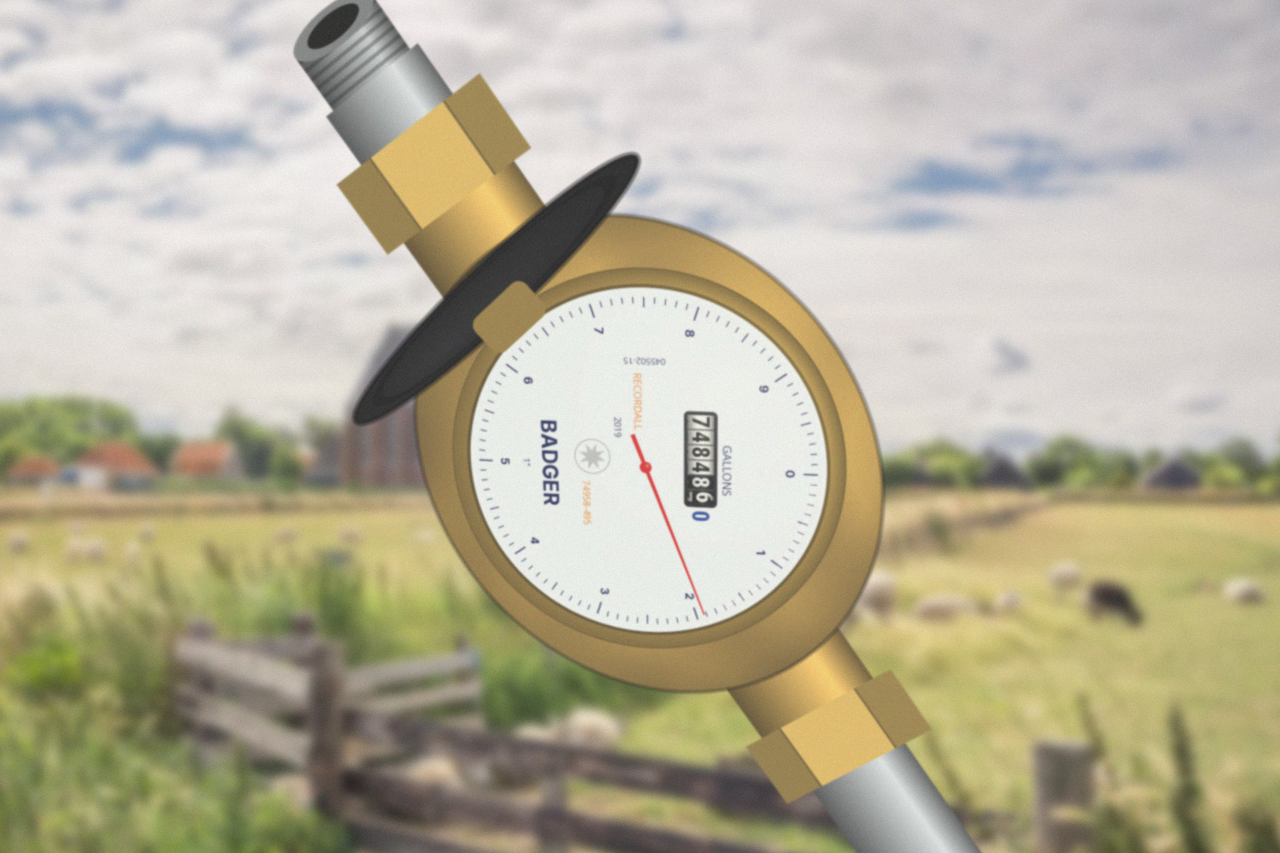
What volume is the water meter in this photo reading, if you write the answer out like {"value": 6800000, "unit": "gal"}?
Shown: {"value": 7484861.9, "unit": "gal"}
